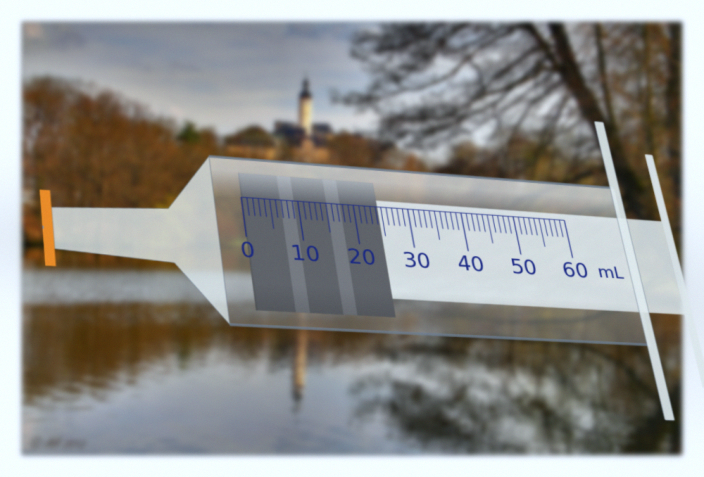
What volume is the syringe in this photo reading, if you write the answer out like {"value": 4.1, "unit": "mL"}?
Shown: {"value": 0, "unit": "mL"}
